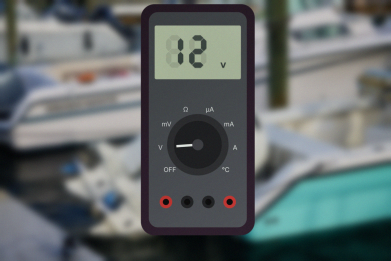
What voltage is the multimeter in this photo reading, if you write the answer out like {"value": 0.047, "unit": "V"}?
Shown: {"value": 12, "unit": "V"}
